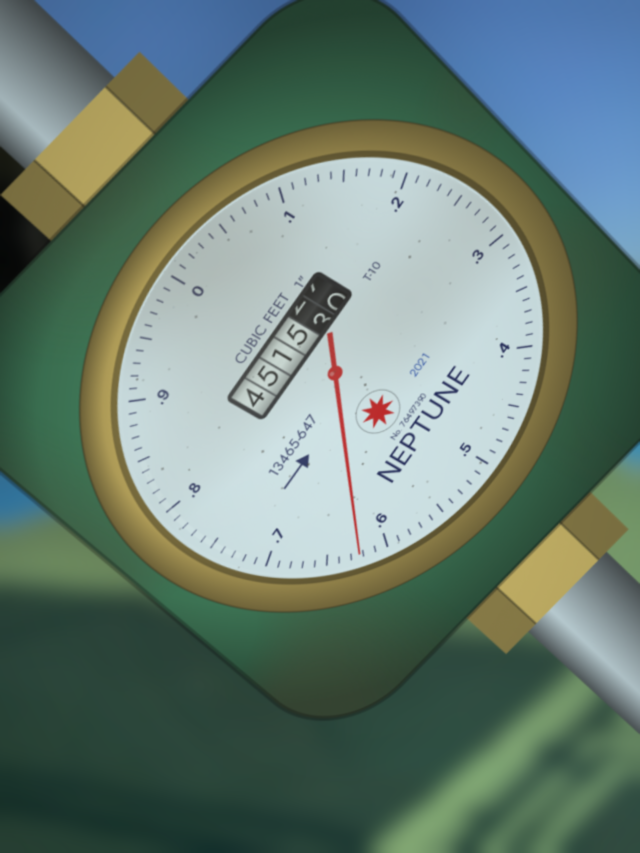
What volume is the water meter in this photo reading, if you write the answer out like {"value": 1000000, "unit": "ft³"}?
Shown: {"value": 451529.62, "unit": "ft³"}
